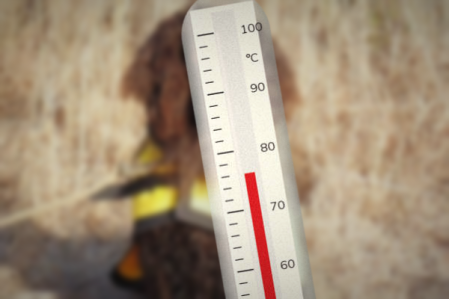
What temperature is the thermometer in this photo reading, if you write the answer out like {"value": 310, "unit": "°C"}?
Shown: {"value": 76, "unit": "°C"}
